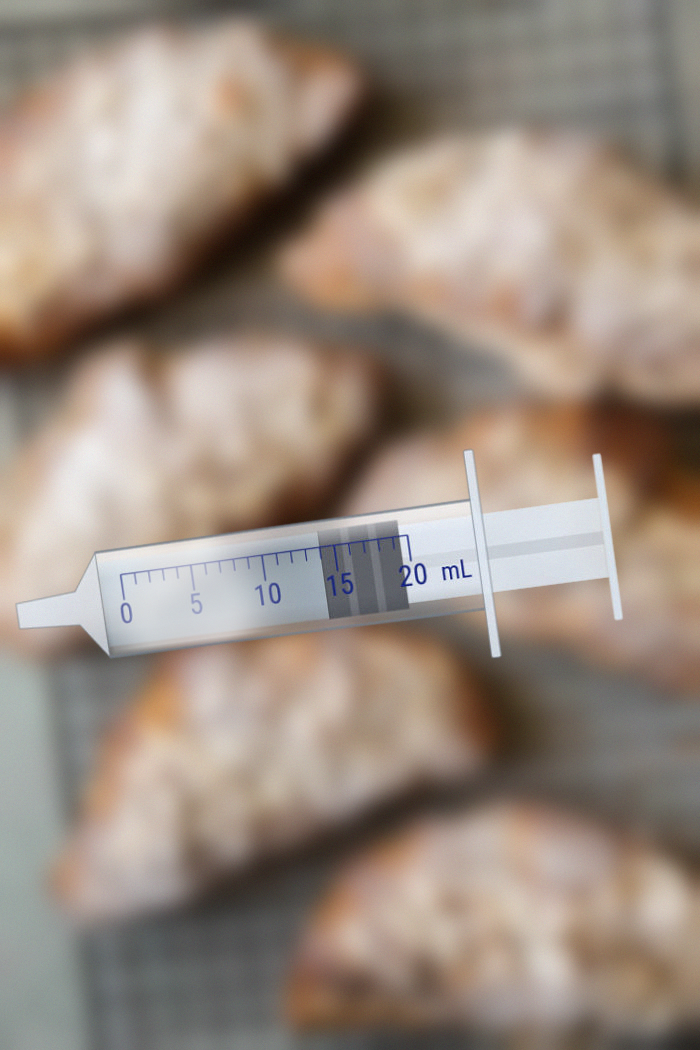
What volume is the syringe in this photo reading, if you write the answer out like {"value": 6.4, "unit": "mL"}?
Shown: {"value": 14, "unit": "mL"}
